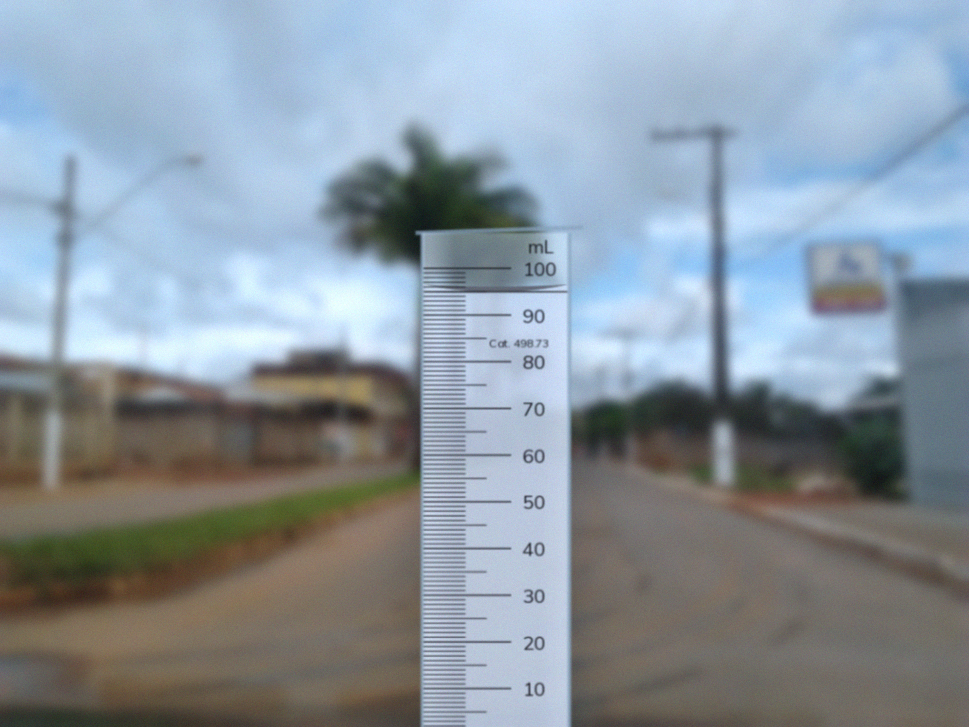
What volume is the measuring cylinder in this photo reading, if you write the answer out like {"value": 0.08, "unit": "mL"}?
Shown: {"value": 95, "unit": "mL"}
